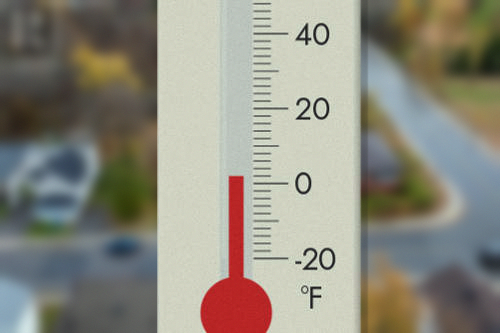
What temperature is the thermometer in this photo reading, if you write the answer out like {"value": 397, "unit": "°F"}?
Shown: {"value": 2, "unit": "°F"}
